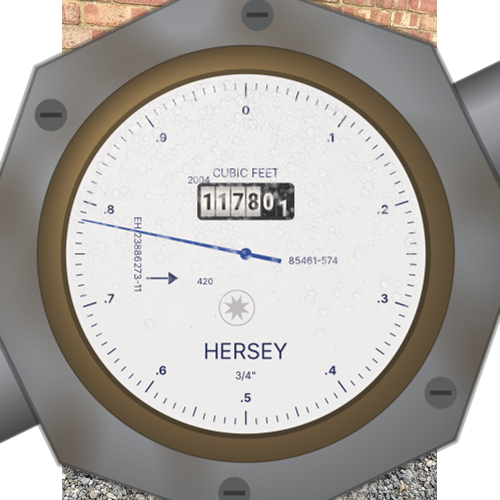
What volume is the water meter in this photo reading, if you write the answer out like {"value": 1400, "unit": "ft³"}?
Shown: {"value": 117800.78, "unit": "ft³"}
